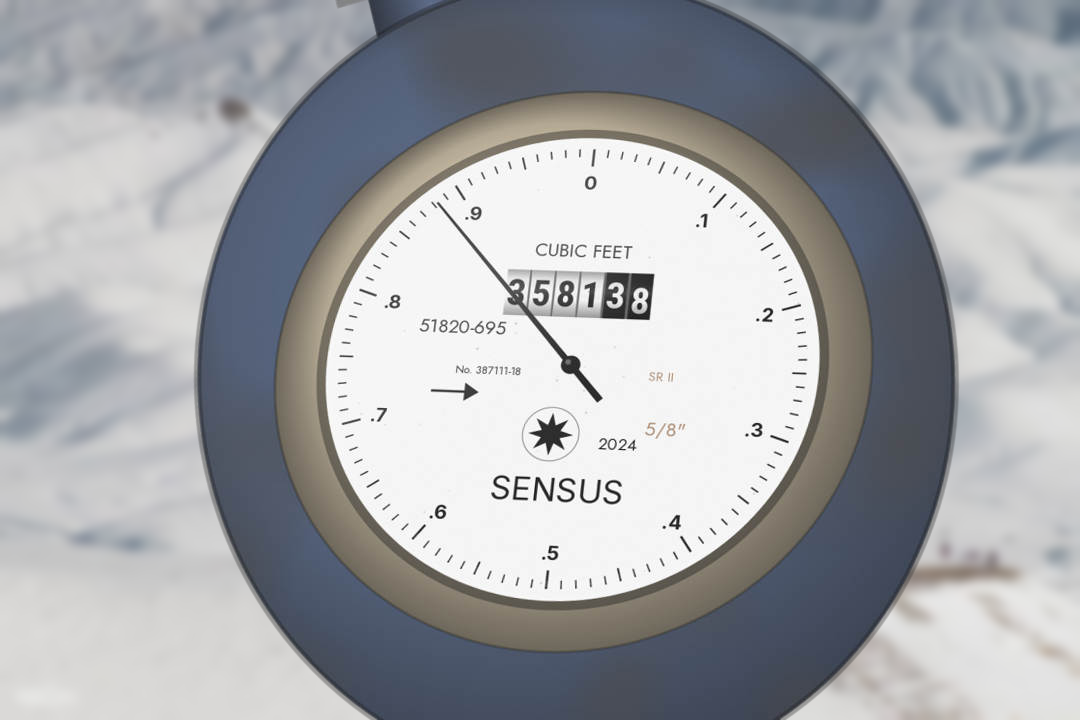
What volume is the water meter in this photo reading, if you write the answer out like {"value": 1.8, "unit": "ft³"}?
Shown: {"value": 358137.88, "unit": "ft³"}
